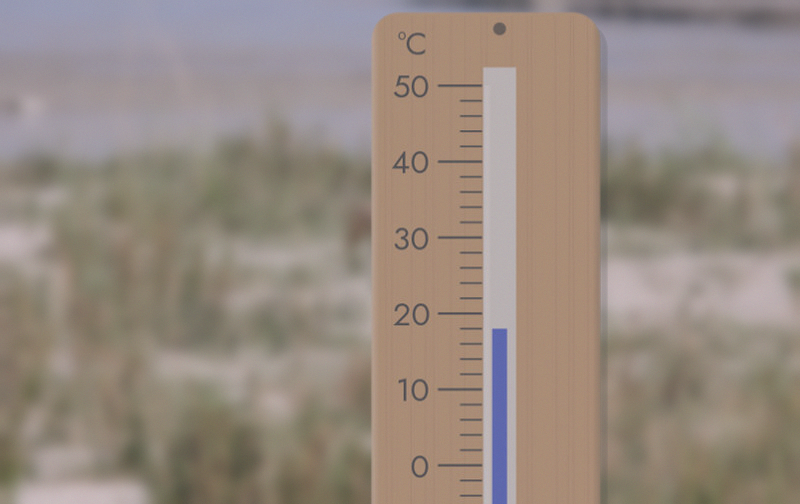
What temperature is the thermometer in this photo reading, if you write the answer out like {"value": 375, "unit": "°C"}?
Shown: {"value": 18, "unit": "°C"}
